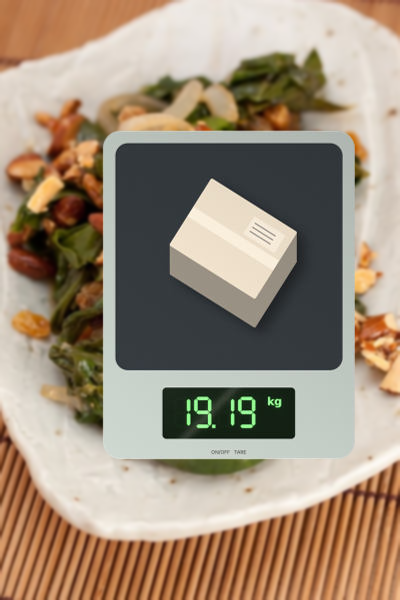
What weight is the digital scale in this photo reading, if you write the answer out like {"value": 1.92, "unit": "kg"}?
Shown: {"value": 19.19, "unit": "kg"}
